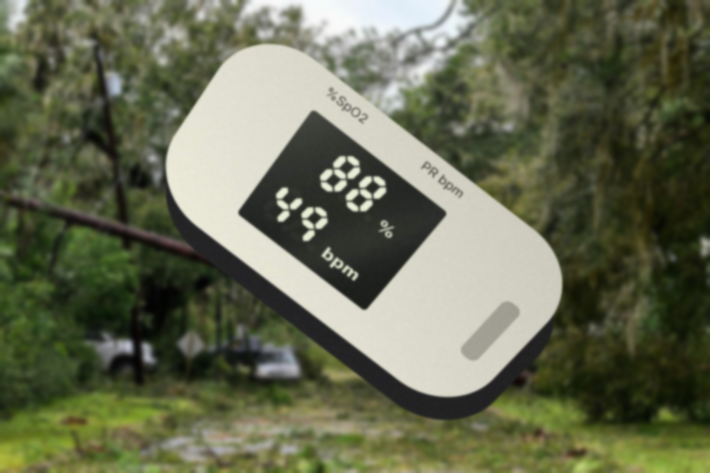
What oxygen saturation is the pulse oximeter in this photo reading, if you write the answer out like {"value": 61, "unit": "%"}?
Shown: {"value": 88, "unit": "%"}
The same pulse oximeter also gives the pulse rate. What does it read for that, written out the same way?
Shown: {"value": 49, "unit": "bpm"}
